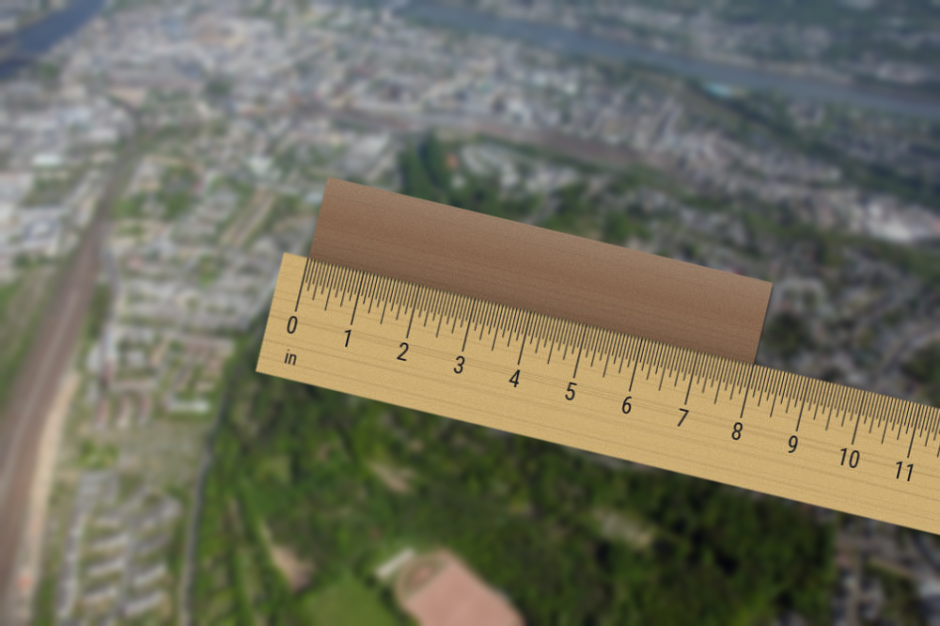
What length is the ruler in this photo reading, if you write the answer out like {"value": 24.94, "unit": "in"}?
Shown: {"value": 8, "unit": "in"}
